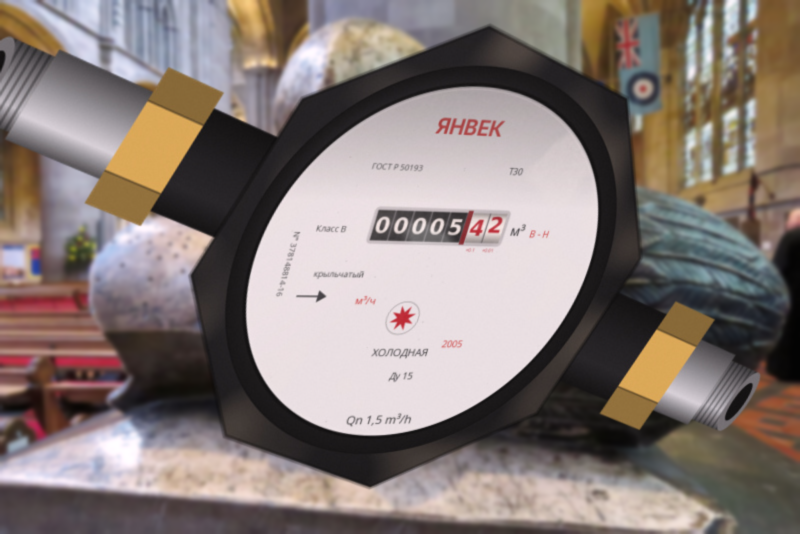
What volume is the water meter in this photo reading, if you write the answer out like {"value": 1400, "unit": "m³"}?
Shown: {"value": 5.42, "unit": "m³"}
